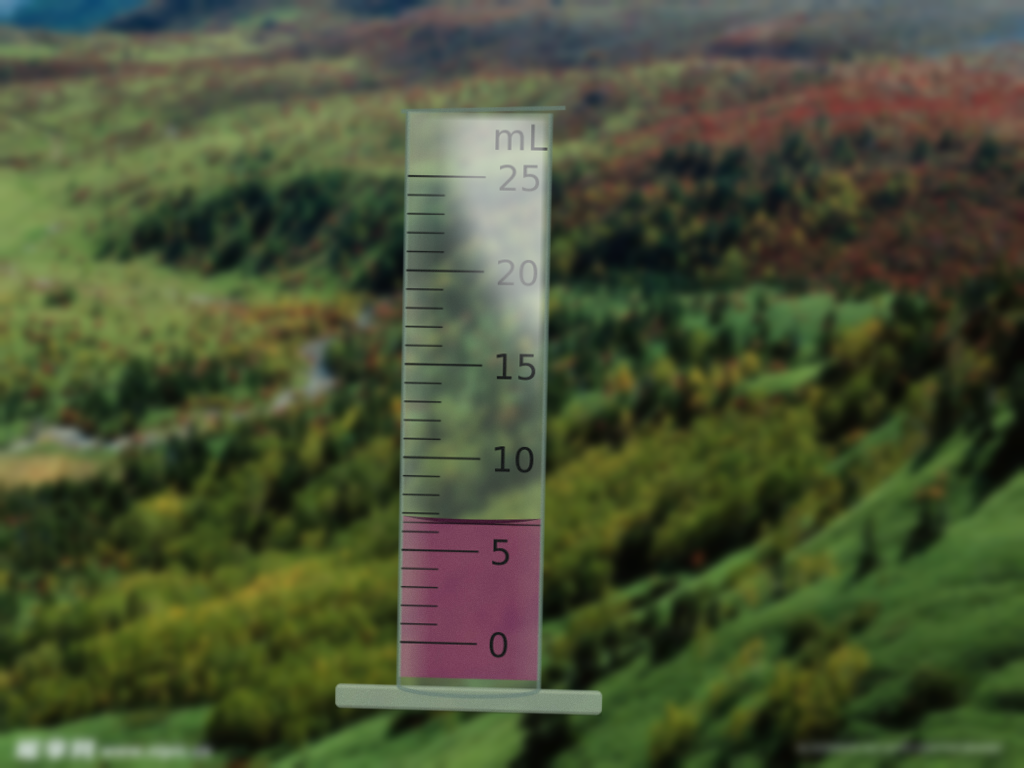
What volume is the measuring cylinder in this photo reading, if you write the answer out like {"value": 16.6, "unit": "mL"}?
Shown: {"value": 6.5, "unit": "mL"}
